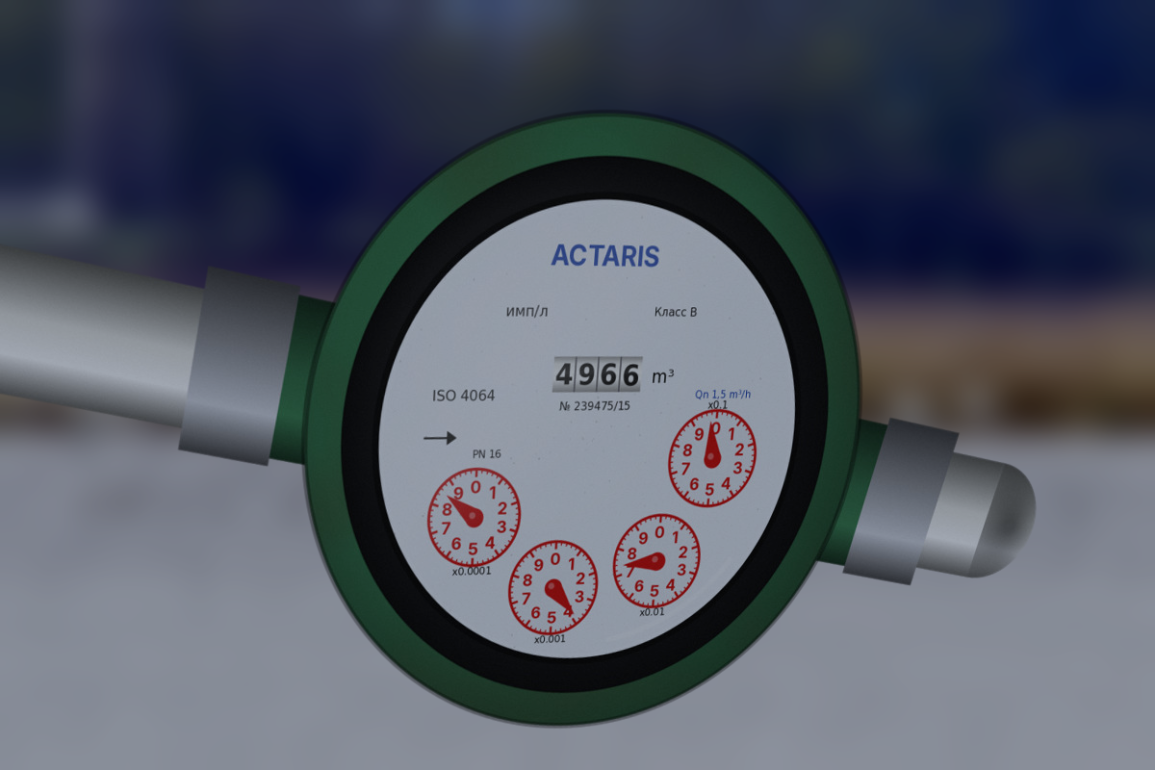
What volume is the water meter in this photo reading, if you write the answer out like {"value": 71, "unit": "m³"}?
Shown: {"value": 4965.9738, "unit": "m³"}
